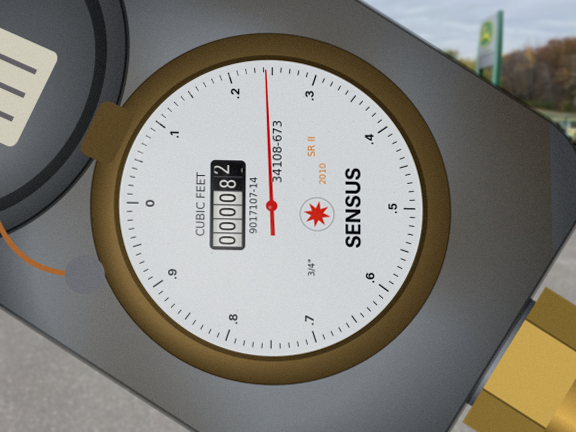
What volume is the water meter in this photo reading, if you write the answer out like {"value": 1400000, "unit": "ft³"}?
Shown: {"value": 82.24, "unit": "ft³"}
